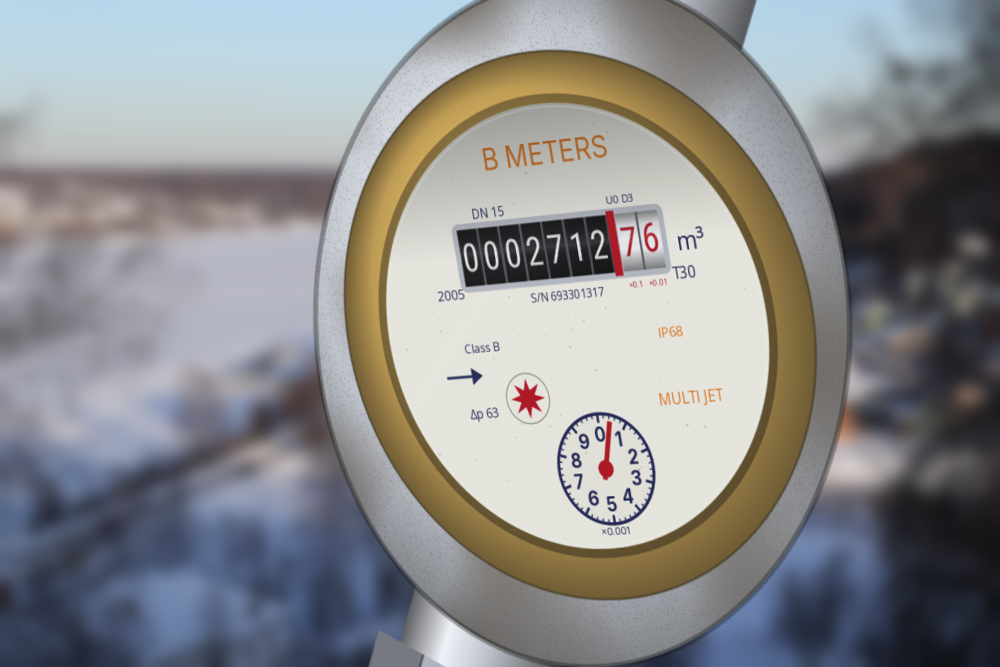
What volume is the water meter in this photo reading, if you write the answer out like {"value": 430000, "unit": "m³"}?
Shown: {"value": 2712.760, "unit": "m³"}
